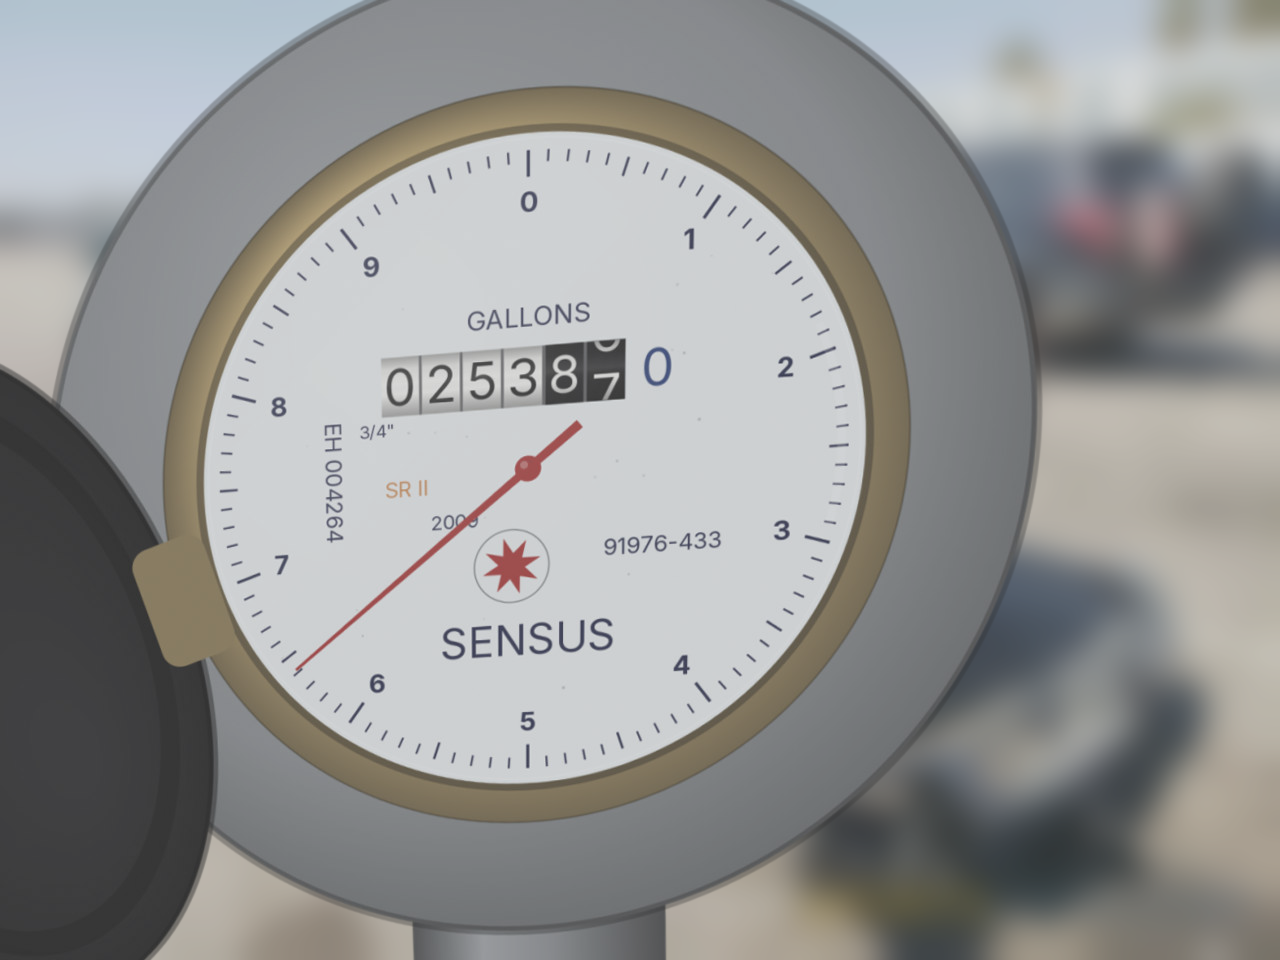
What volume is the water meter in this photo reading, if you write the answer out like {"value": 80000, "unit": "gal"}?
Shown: {"value": 253866.4, "unit": "gal"}
